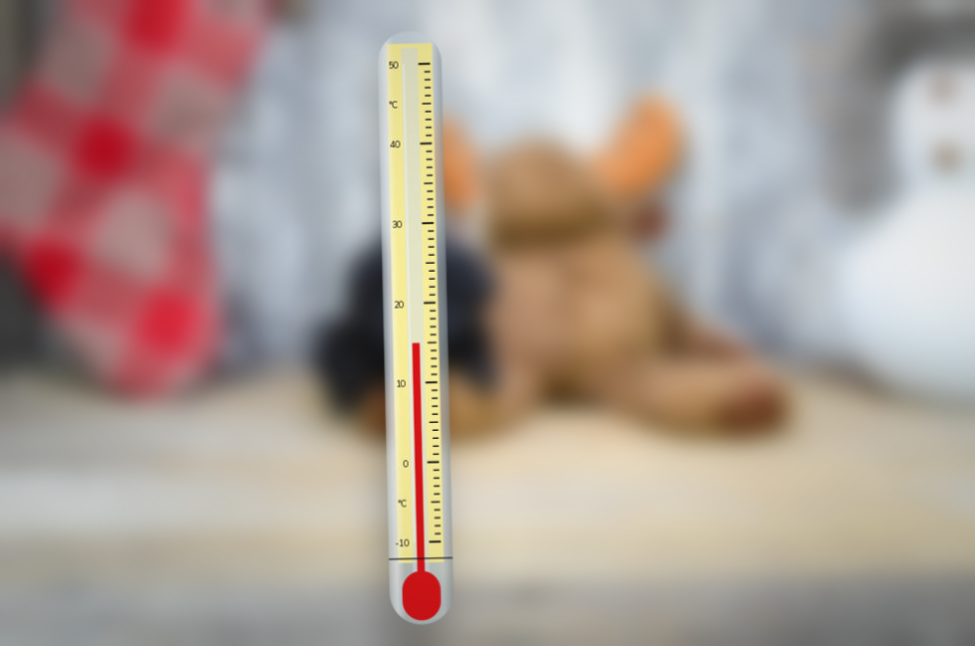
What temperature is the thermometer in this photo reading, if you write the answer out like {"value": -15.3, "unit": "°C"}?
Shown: {"value": 15, "unit": "°C"}
